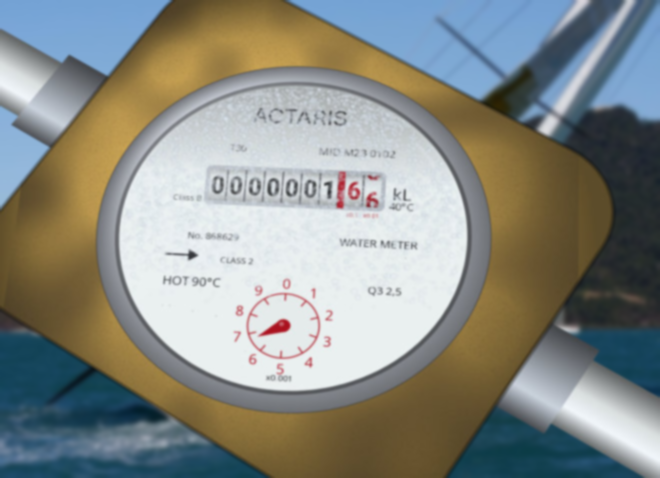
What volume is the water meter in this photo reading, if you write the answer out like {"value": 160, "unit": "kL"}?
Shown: {"value": 1.656, "unit": "kL"}
